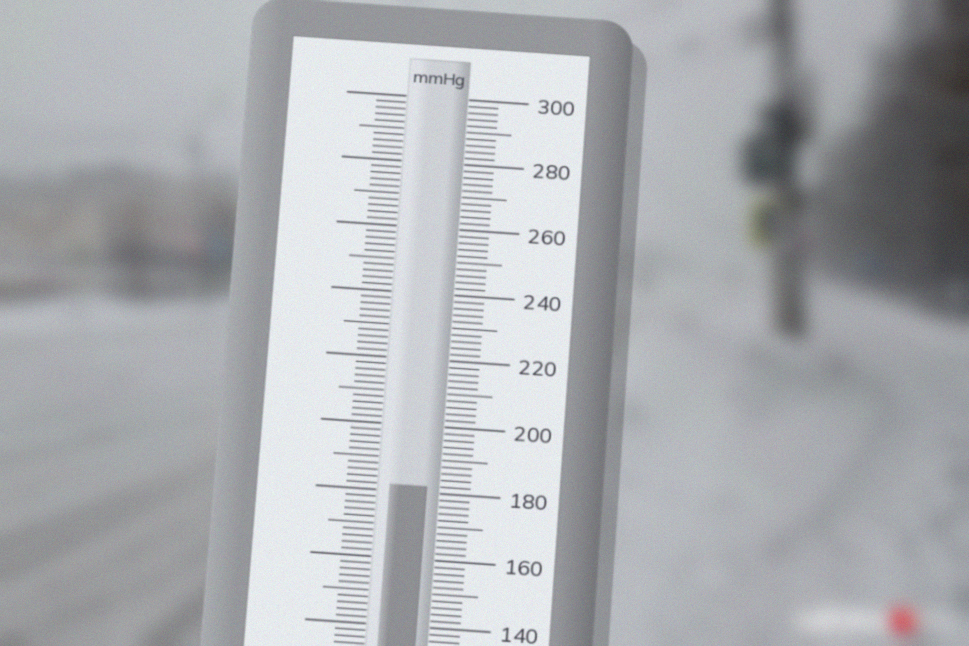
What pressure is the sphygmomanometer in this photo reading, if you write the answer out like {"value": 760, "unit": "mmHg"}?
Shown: {"value": 182, "unit": "mmHg"}
